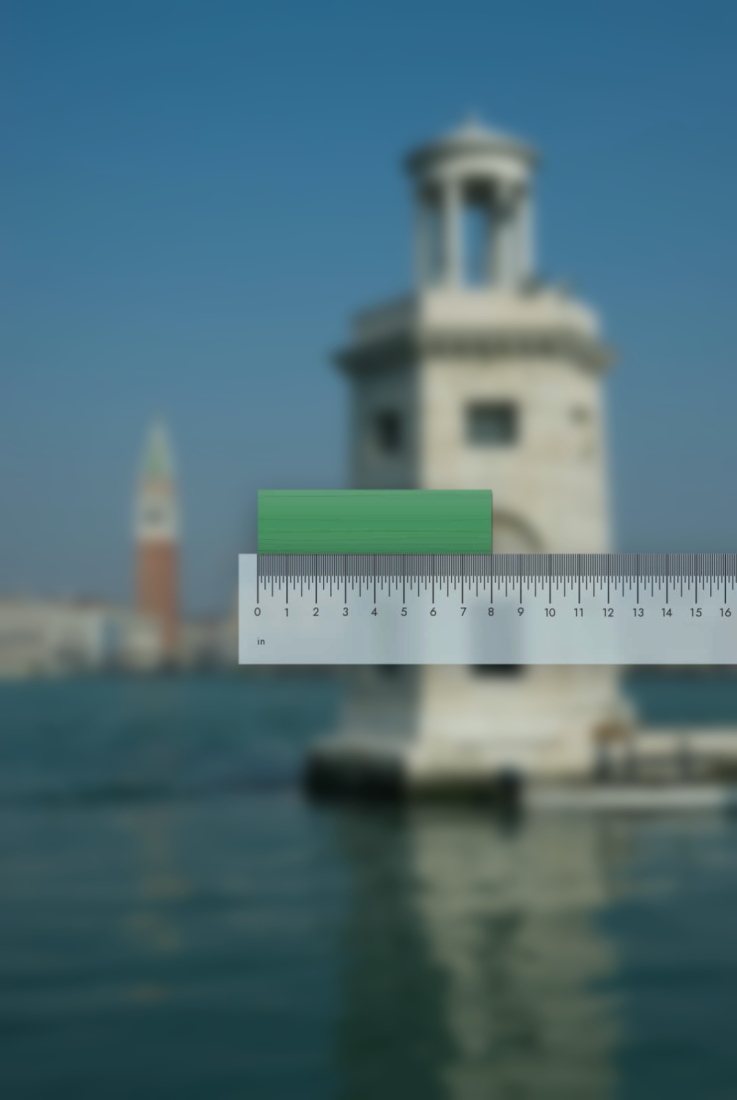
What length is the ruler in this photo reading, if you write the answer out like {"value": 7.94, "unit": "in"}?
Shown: {"value": 8, "unit": "in"}
